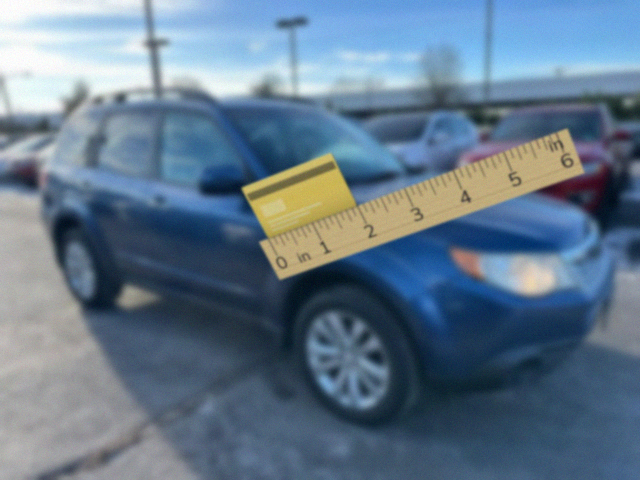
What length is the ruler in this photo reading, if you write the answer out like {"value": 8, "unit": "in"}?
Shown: {"value": 2, "unit": "in"}
